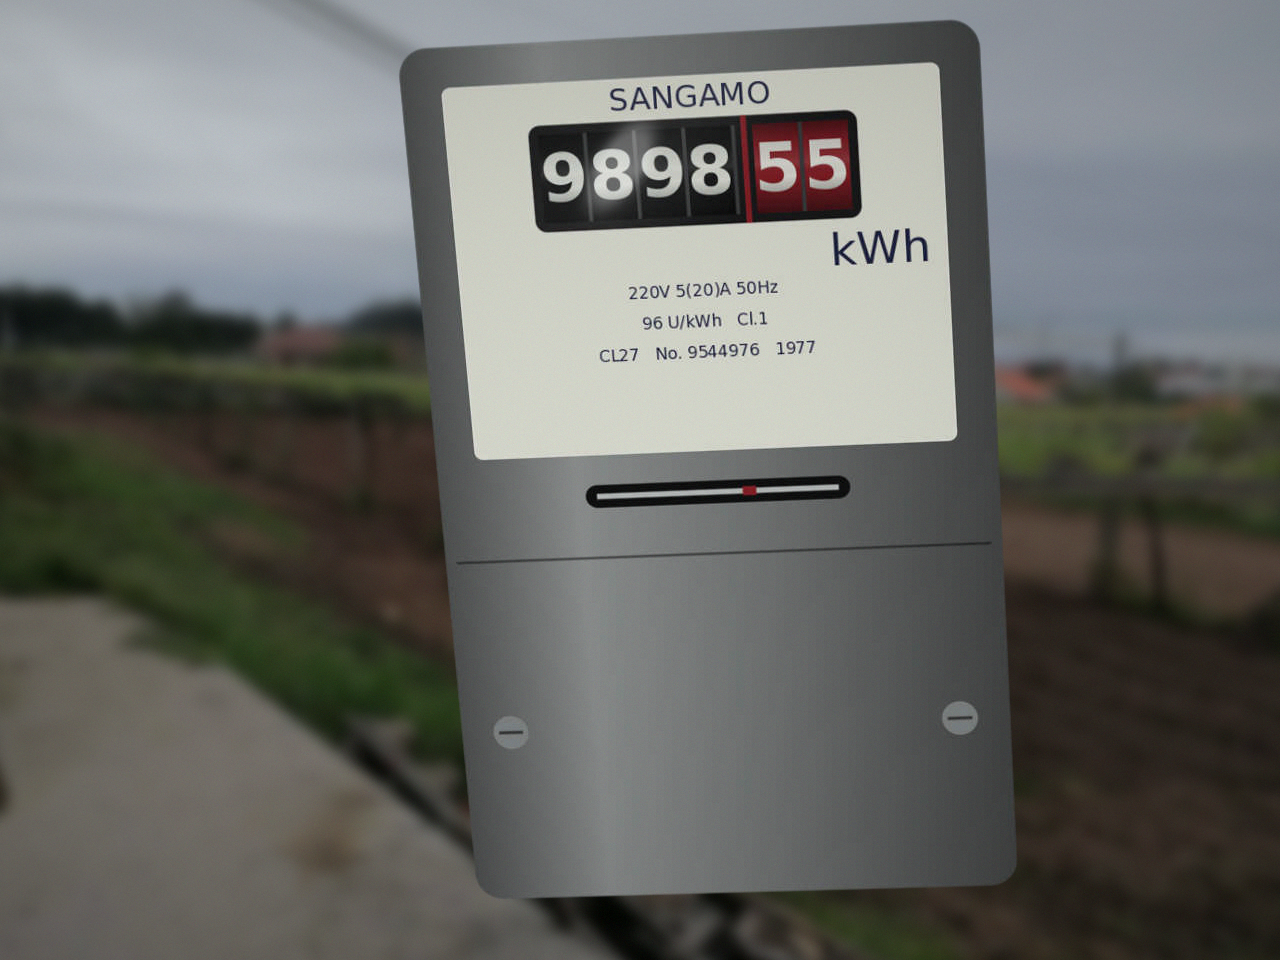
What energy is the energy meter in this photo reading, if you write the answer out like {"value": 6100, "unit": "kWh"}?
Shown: {"value": 9898.55, "unit": "kWh"}
